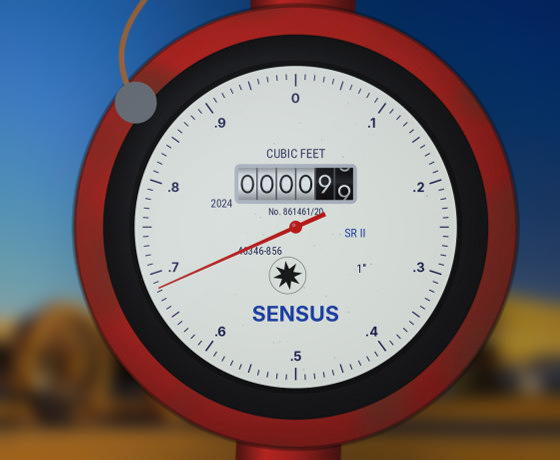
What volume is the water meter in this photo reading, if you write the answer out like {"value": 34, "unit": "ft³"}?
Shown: {"value": 98.68, "unit": "ft³"}
